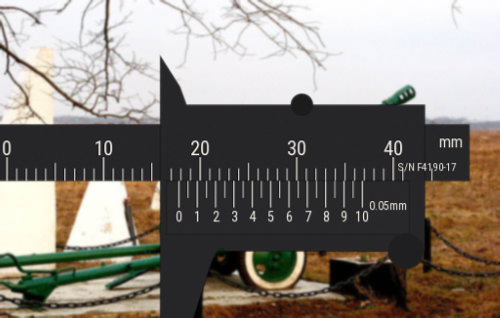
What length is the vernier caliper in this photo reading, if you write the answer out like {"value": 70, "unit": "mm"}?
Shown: {"value": 17.8, "unit": "mm"}
